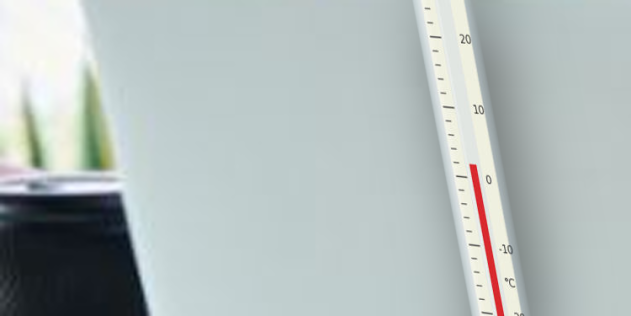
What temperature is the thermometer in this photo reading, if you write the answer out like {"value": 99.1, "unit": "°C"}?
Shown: {"value": 2, "unit": "°C"}
